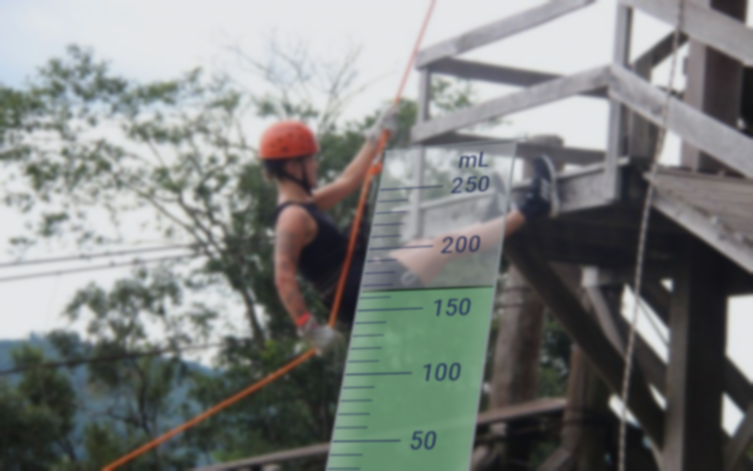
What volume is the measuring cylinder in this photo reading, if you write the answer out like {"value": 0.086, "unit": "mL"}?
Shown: {"value": 165, "unit": "mL"}
